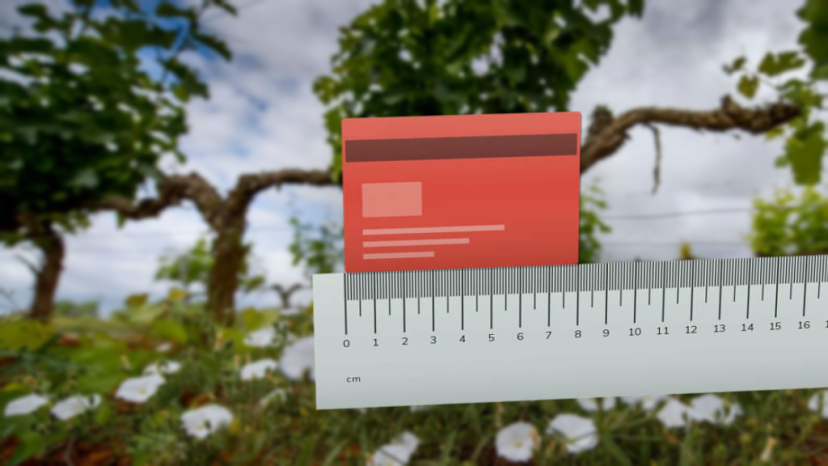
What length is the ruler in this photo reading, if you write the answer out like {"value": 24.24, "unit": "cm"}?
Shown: {"value": 8, "unit": "cm"}
